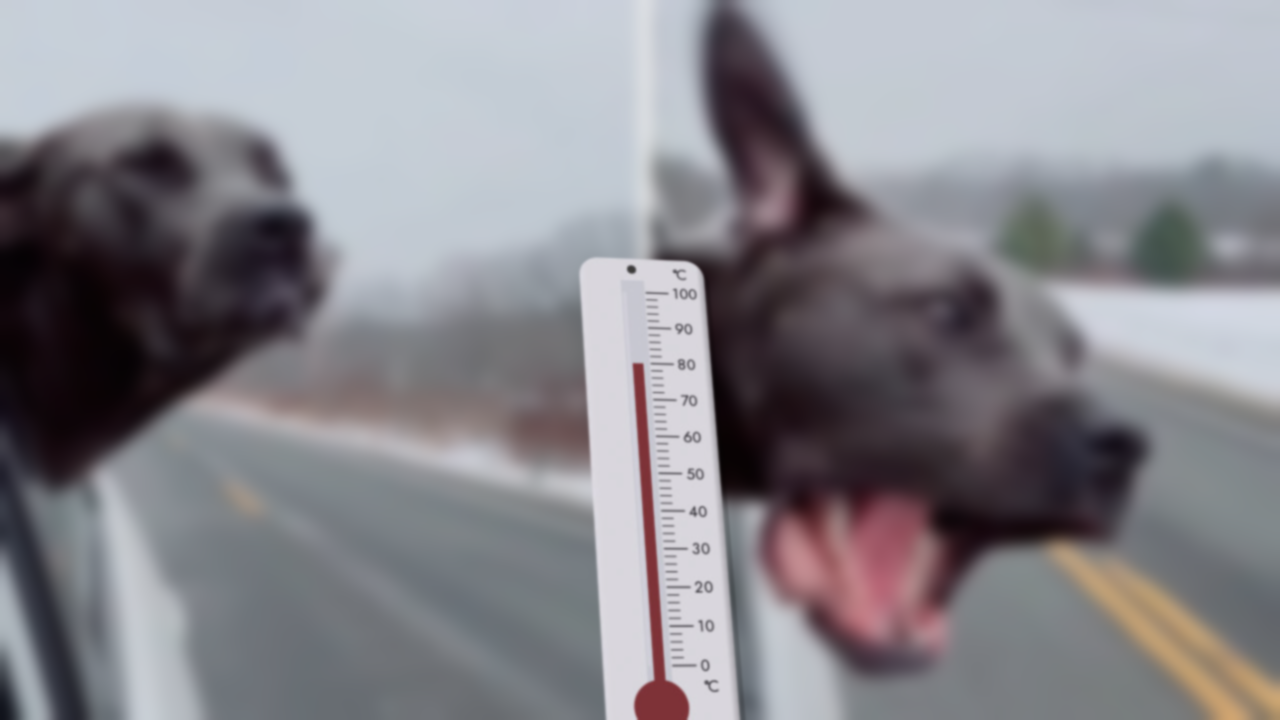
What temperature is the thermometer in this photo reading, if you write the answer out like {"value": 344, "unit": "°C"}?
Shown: {"value": 80, "unit": "°C"}
